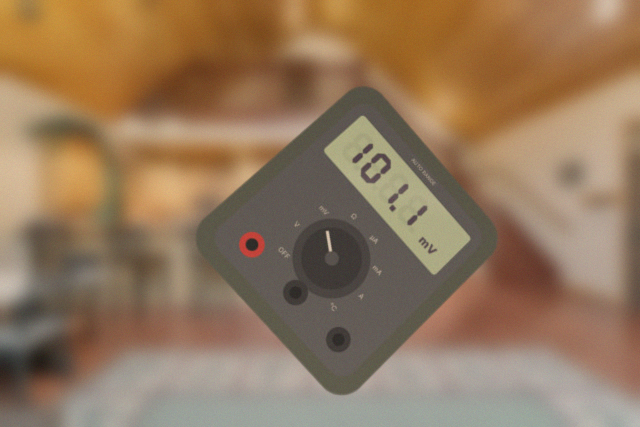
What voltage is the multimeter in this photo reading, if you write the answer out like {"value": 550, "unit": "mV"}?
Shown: {"value": 101.1, "unit": "mV"}
